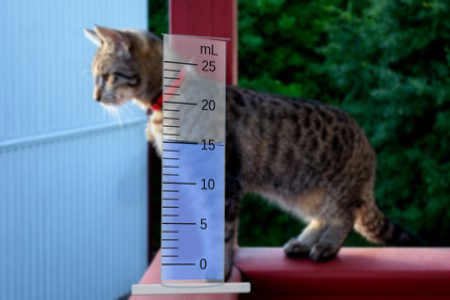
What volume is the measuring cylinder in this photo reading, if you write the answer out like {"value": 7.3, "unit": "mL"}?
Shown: {"value": 15, "unit": "mL"}
